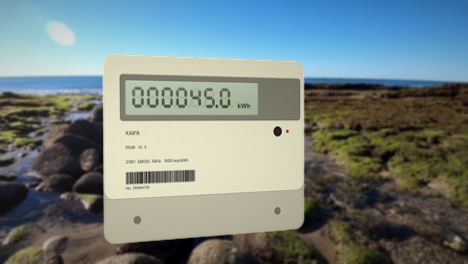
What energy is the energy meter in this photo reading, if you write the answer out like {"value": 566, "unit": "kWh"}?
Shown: {"value": 45.0, "unit": "kWh"}
